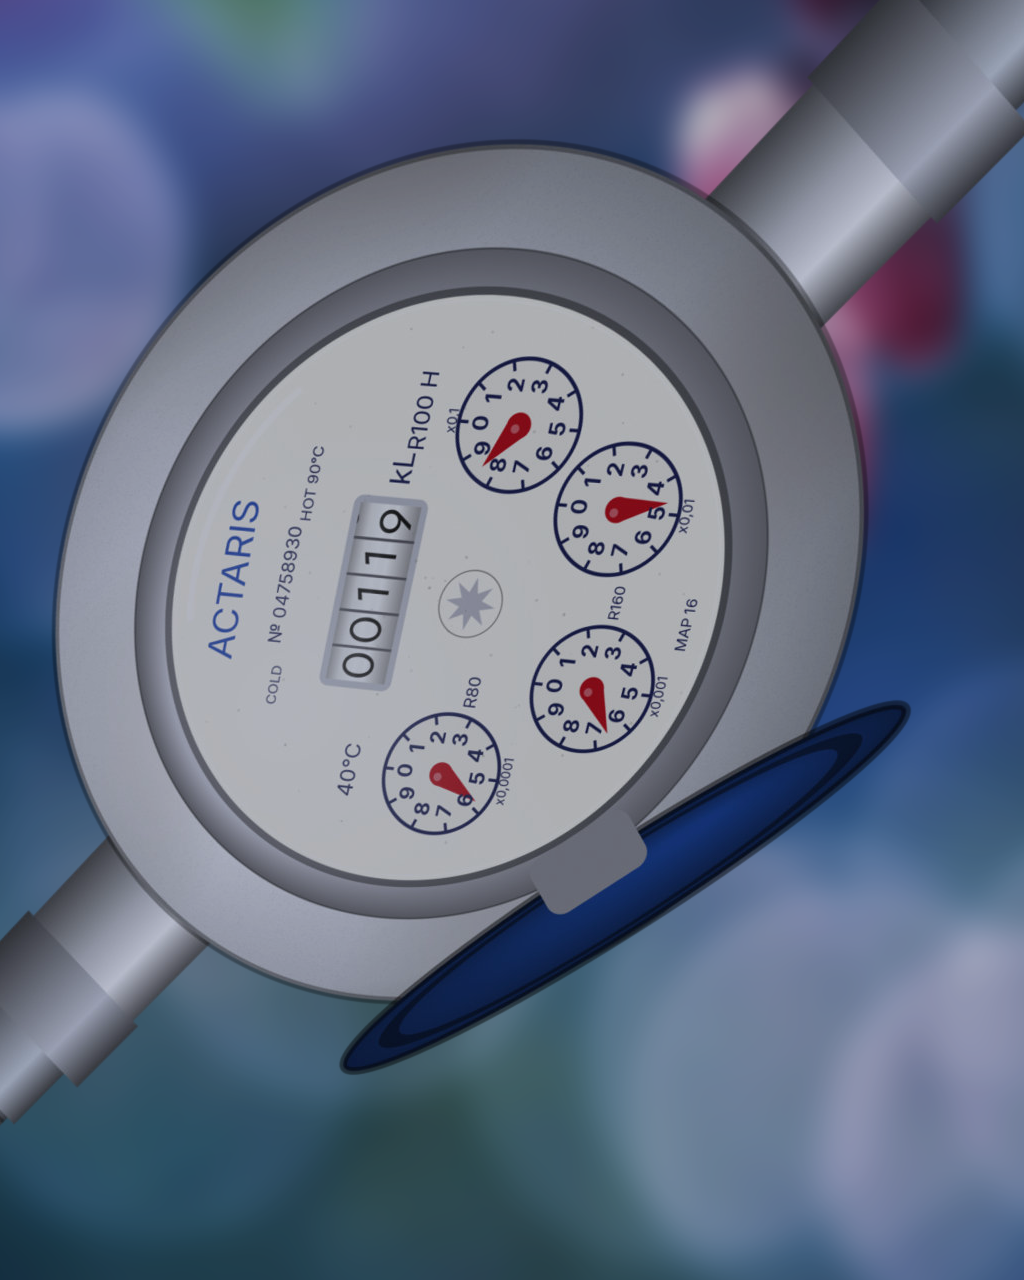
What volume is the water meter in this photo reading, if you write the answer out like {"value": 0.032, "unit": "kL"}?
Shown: {"value": 118.8465, "unit": "kL"}
